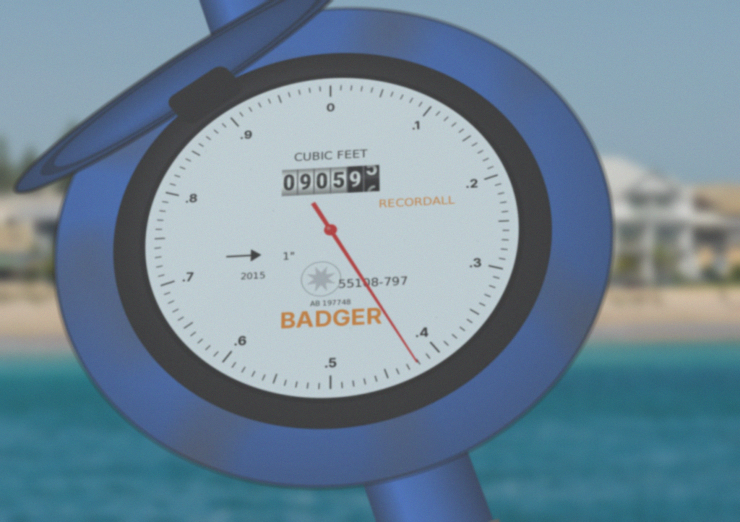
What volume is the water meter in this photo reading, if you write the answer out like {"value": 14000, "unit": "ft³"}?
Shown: {"value": 90595.42, "unit": "ft³"}
